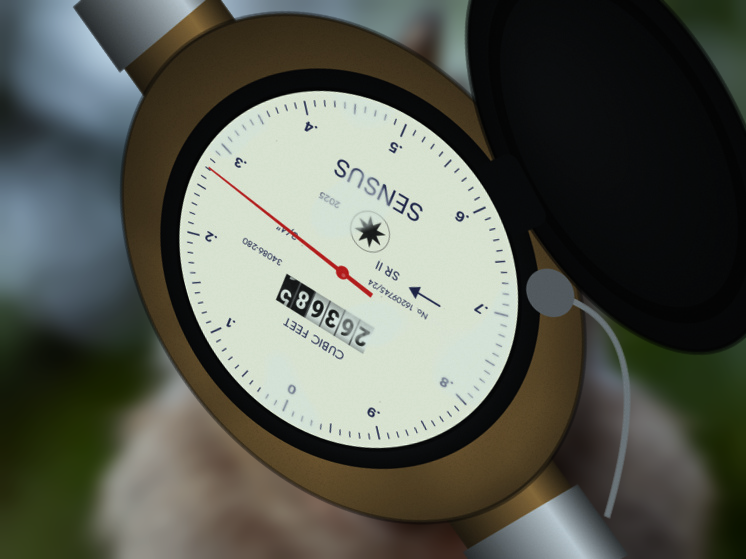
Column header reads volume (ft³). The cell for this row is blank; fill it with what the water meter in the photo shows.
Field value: 263685.27 ft³
